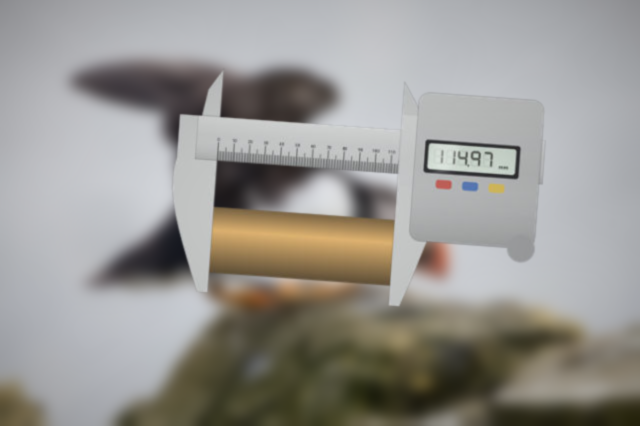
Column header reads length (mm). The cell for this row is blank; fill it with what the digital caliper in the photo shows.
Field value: 114.97 mm
